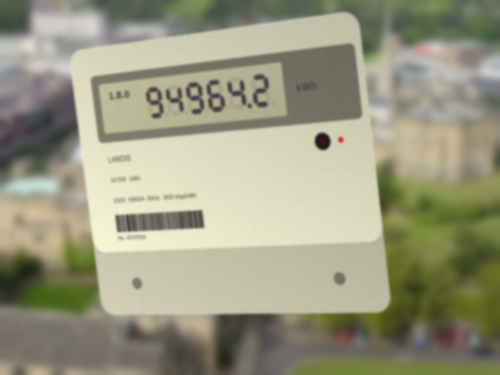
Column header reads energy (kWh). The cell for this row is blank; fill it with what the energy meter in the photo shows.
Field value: 94964.2 kWh
